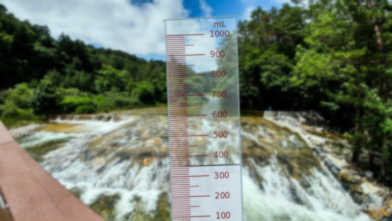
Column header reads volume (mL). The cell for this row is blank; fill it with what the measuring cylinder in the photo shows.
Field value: 350 mL
